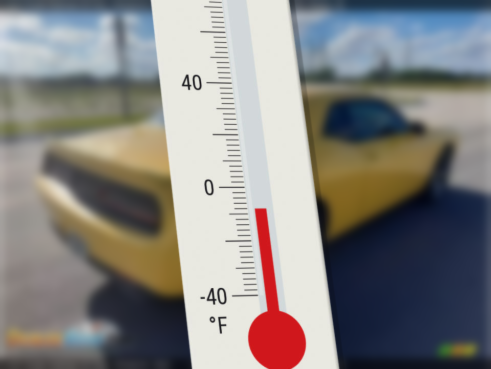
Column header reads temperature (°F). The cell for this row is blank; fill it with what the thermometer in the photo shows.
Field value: -8 °F
